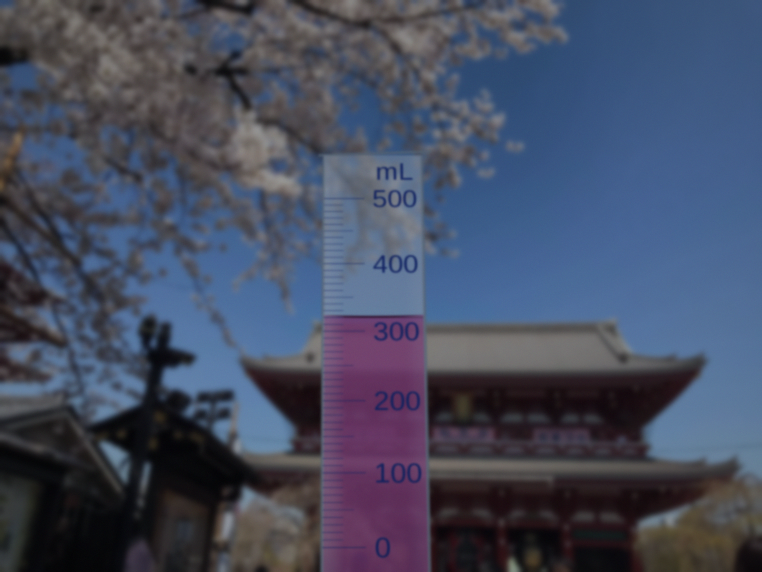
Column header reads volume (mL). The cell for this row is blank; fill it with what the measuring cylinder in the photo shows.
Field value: 320 mL
